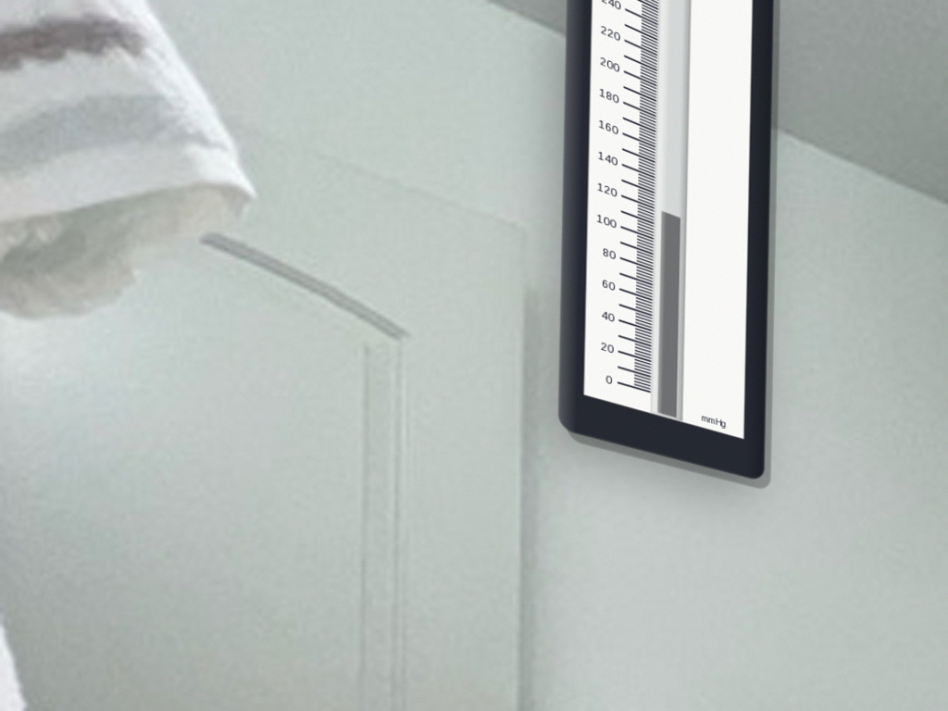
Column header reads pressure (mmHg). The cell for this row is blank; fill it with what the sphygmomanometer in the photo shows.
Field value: 120 mmHg
